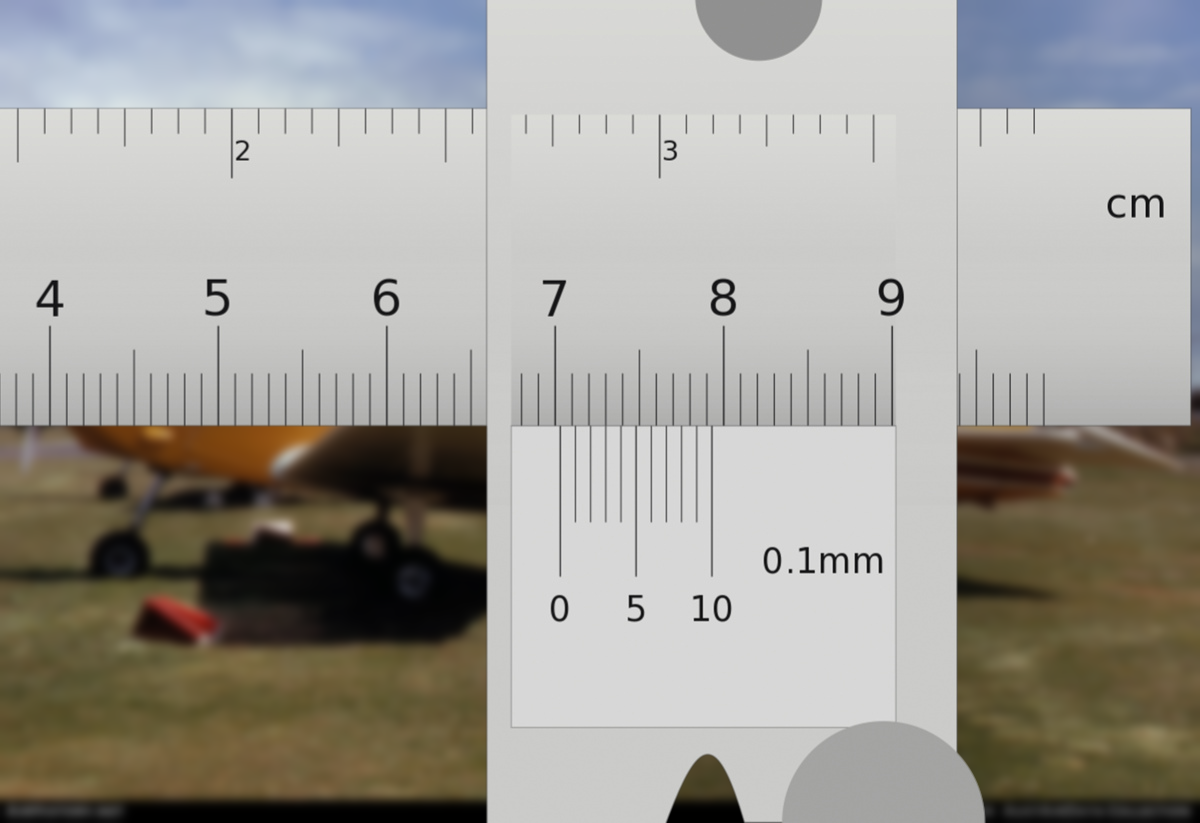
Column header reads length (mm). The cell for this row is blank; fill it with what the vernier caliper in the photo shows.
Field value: 70.3 mm
